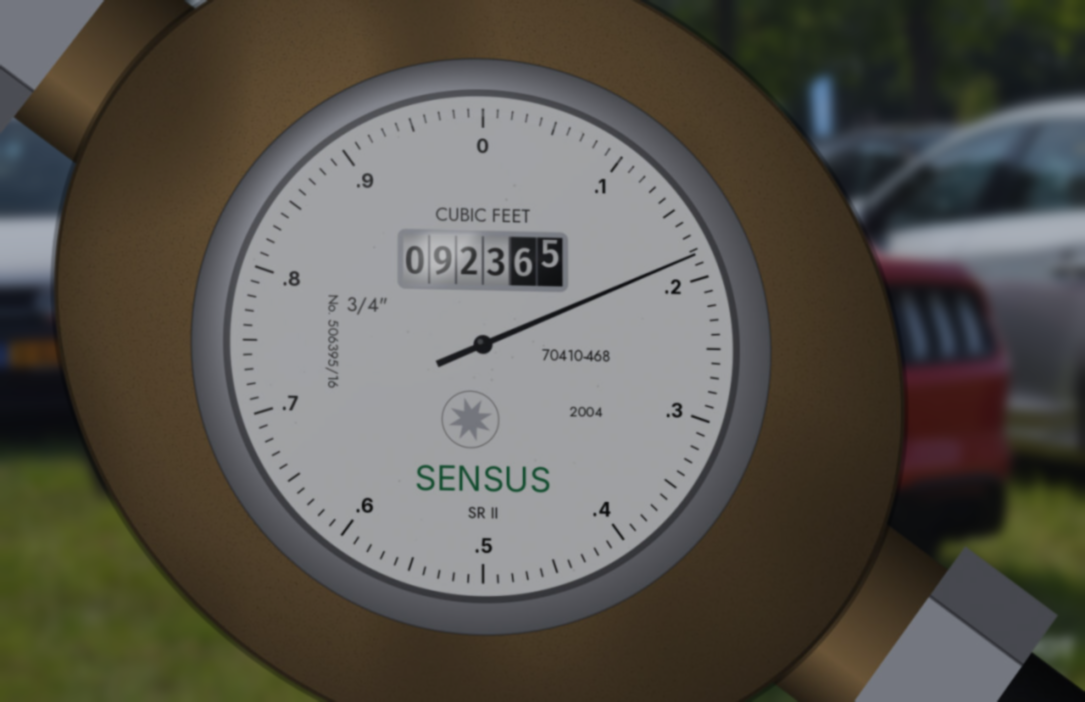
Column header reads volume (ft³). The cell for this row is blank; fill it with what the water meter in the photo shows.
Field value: 92365.18 ft³
